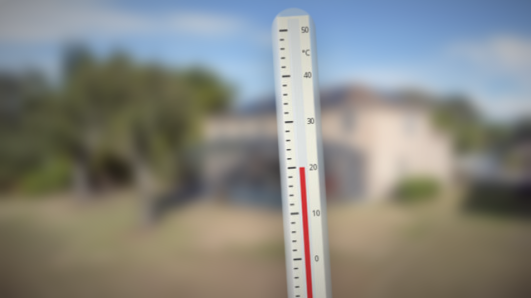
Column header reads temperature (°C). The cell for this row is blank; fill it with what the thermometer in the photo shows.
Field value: 20 °C
